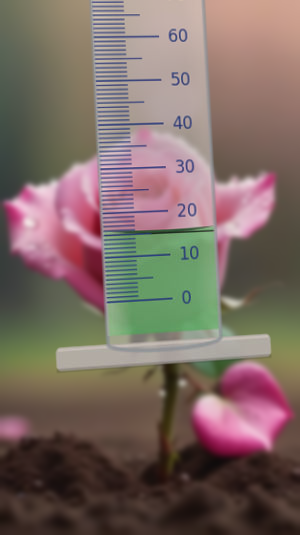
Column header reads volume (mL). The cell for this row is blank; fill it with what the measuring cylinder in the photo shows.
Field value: 15 mL
